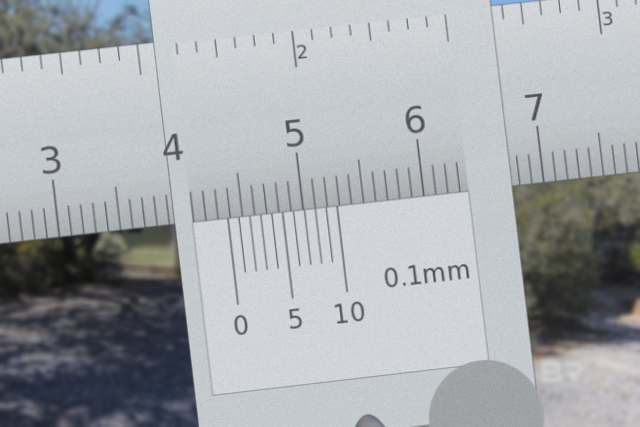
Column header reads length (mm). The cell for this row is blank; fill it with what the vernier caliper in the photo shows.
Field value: 43.8 mm
